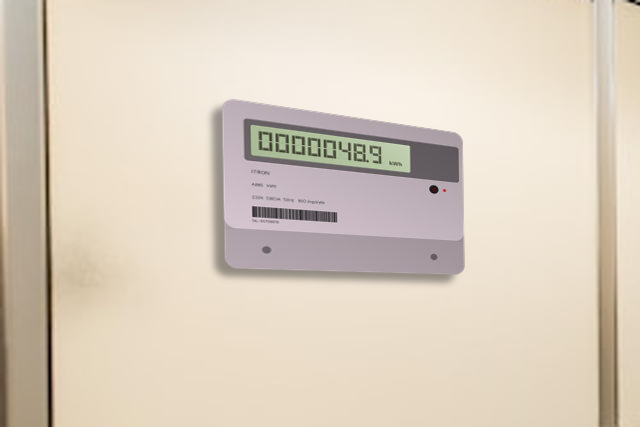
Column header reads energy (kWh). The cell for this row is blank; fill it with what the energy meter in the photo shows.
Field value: 48.9 kWh
